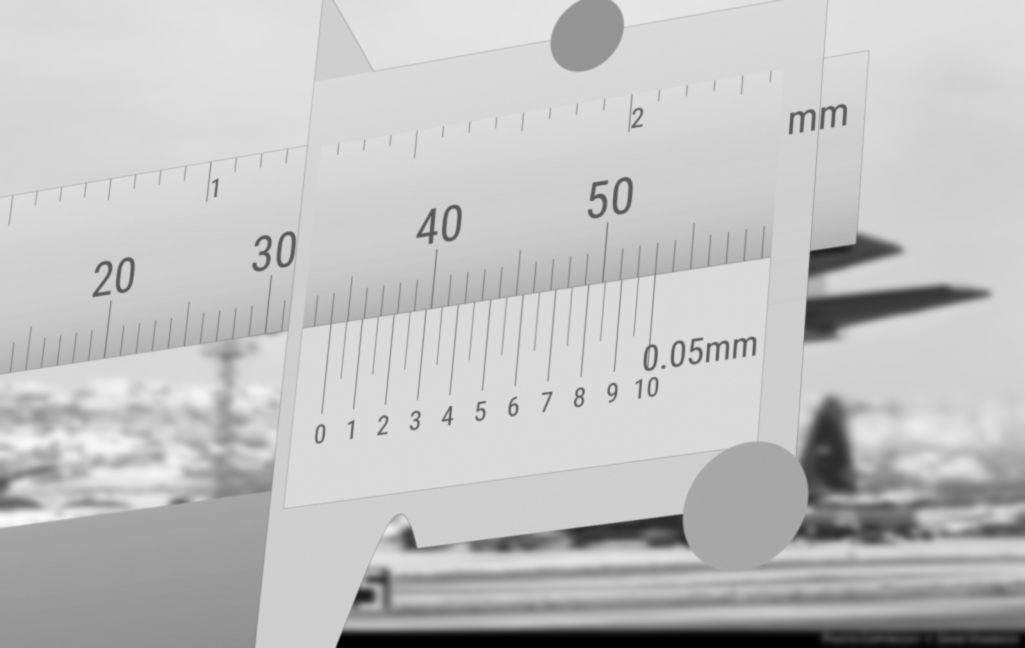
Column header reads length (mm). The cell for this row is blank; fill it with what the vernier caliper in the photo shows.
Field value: 34.0 mm
